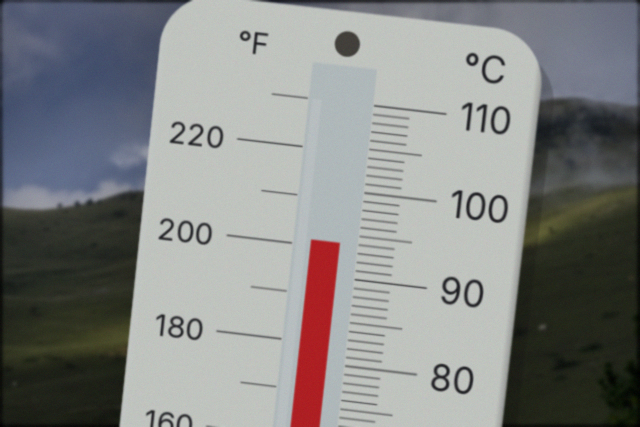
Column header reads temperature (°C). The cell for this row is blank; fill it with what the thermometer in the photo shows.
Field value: 94 °C
